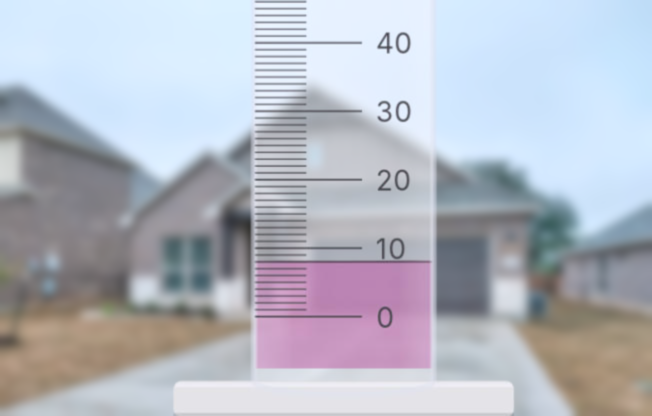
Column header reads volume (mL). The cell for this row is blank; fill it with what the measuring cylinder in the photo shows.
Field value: 8 mL
